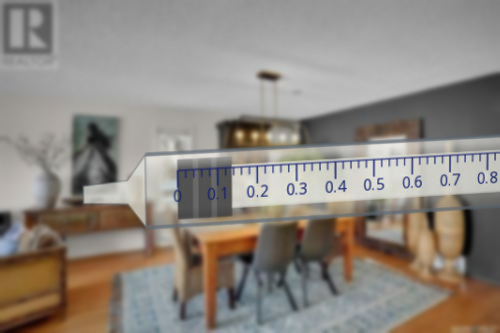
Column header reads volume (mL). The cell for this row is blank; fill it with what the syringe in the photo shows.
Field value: 0 mL
